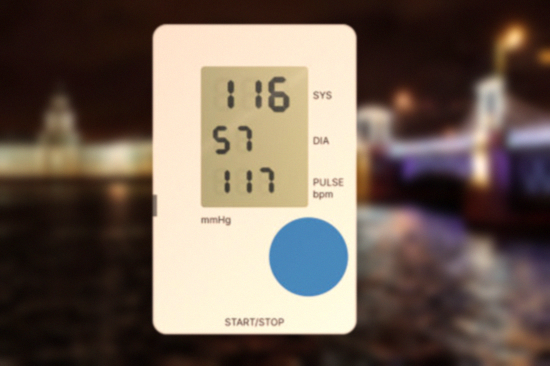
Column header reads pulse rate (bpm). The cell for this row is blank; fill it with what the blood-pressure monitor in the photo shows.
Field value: 117 bpm
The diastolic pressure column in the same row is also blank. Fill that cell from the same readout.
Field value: 57 mmHg
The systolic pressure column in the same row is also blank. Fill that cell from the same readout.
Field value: 116 mmHg
